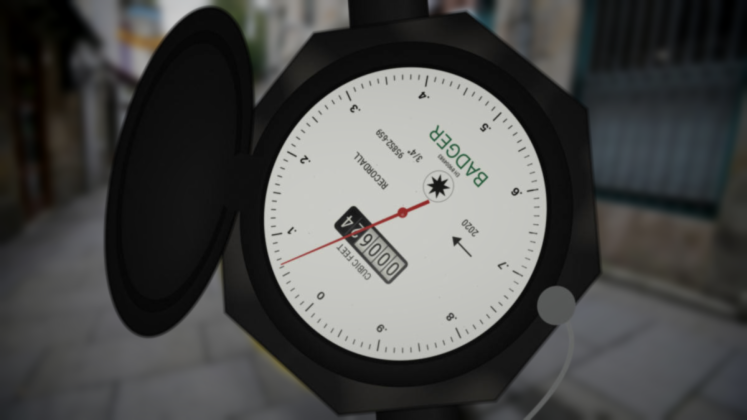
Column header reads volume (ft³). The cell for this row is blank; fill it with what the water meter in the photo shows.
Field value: 624.06 ft³
